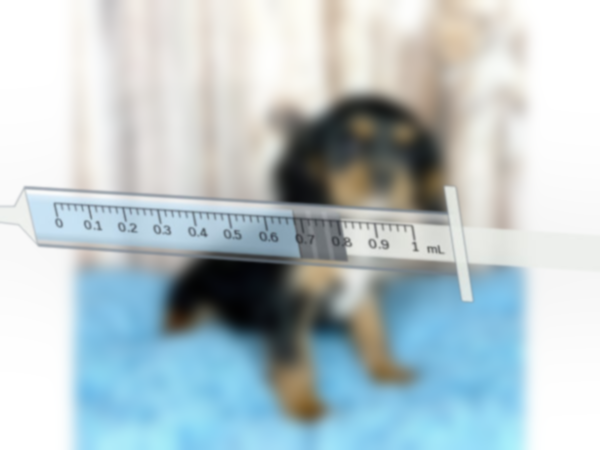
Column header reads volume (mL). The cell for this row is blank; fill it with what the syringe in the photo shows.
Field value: 0.68 mL
